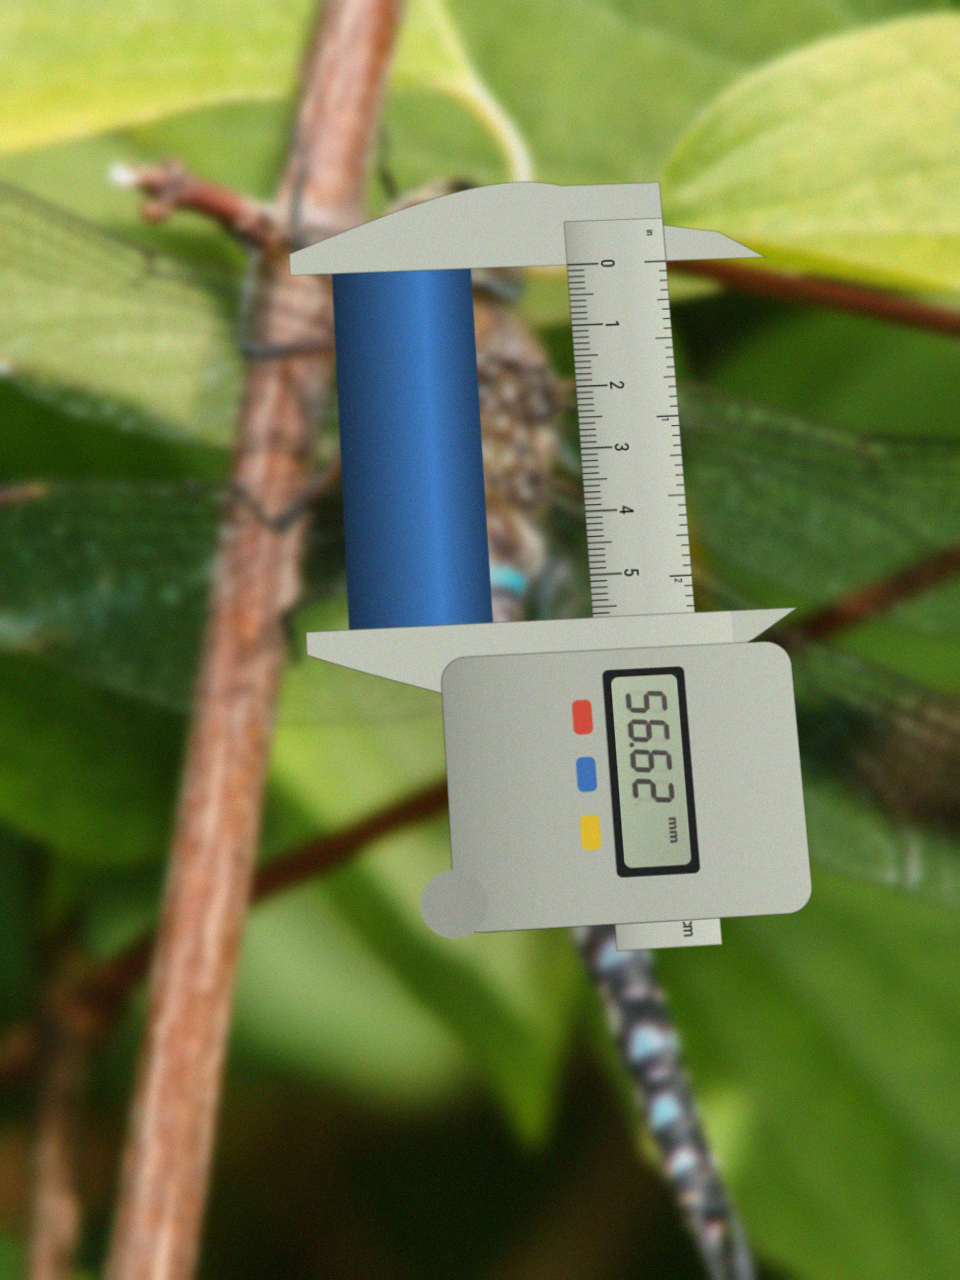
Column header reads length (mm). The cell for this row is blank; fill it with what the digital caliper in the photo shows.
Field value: 56.62 mm
